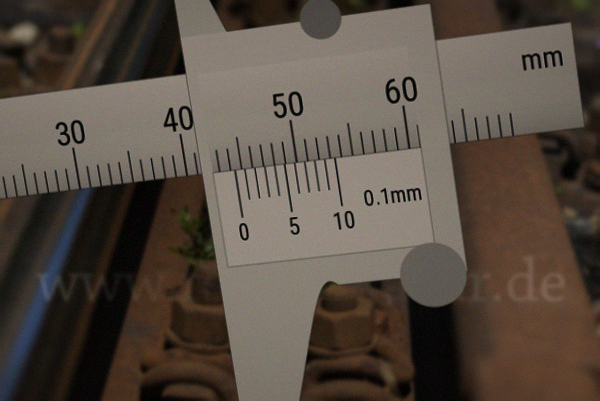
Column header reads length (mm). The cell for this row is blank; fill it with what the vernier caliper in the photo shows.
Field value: 44.4 mm
